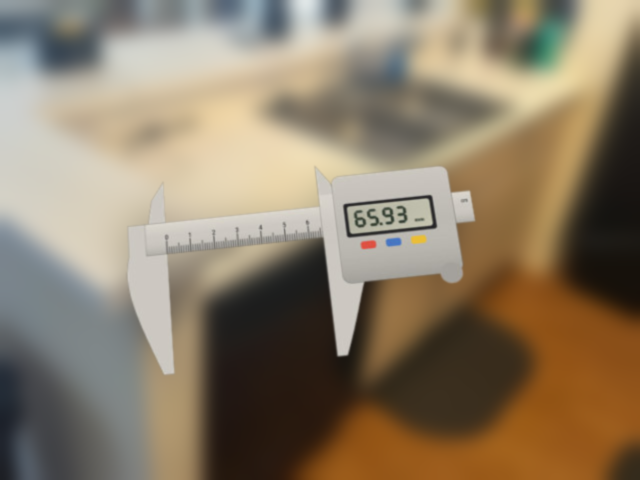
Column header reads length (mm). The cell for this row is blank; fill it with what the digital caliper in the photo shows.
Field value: 65.93 mm
